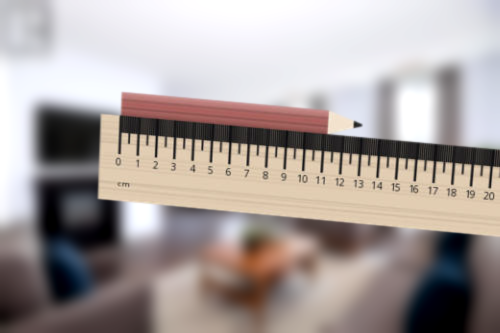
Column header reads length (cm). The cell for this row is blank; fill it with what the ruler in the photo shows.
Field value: 13 cm
